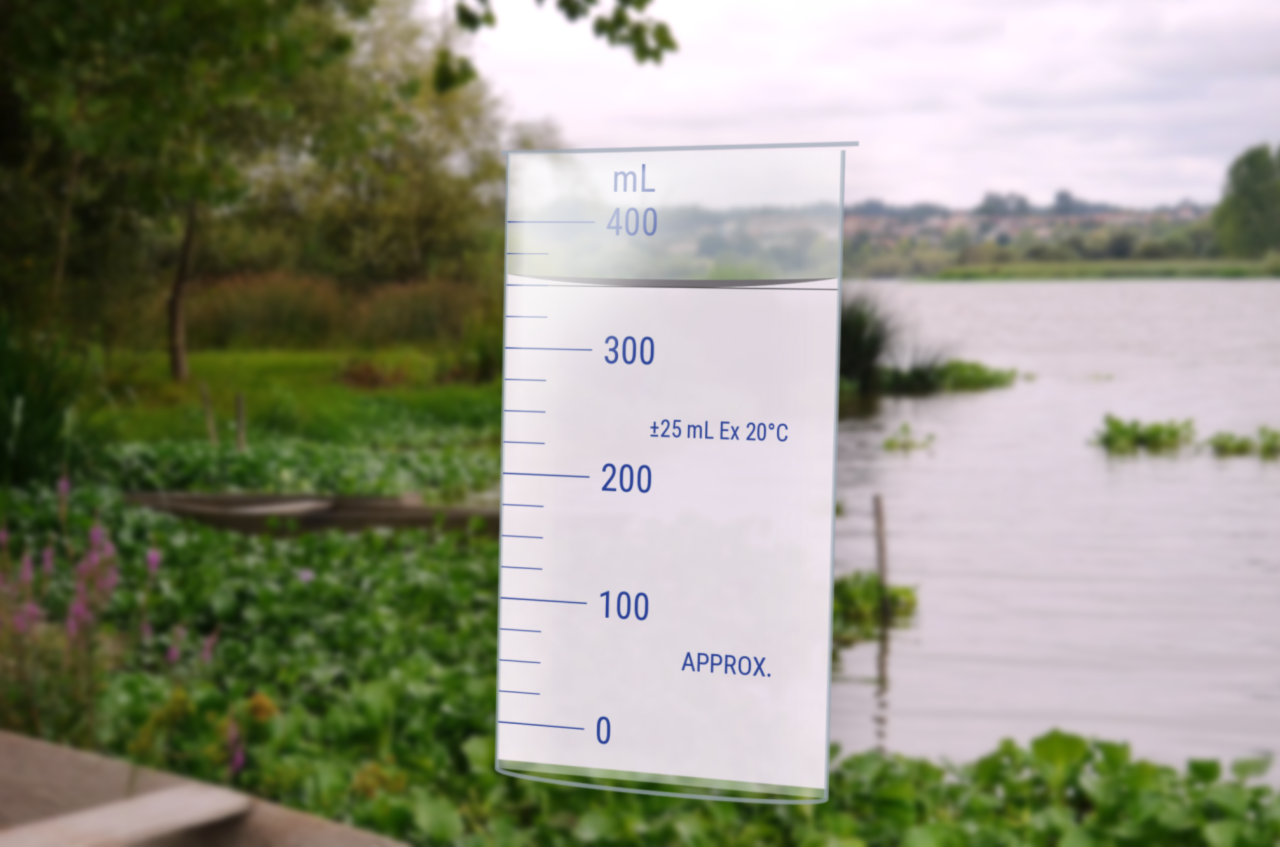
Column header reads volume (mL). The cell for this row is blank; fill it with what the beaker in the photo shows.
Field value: 350 mL
